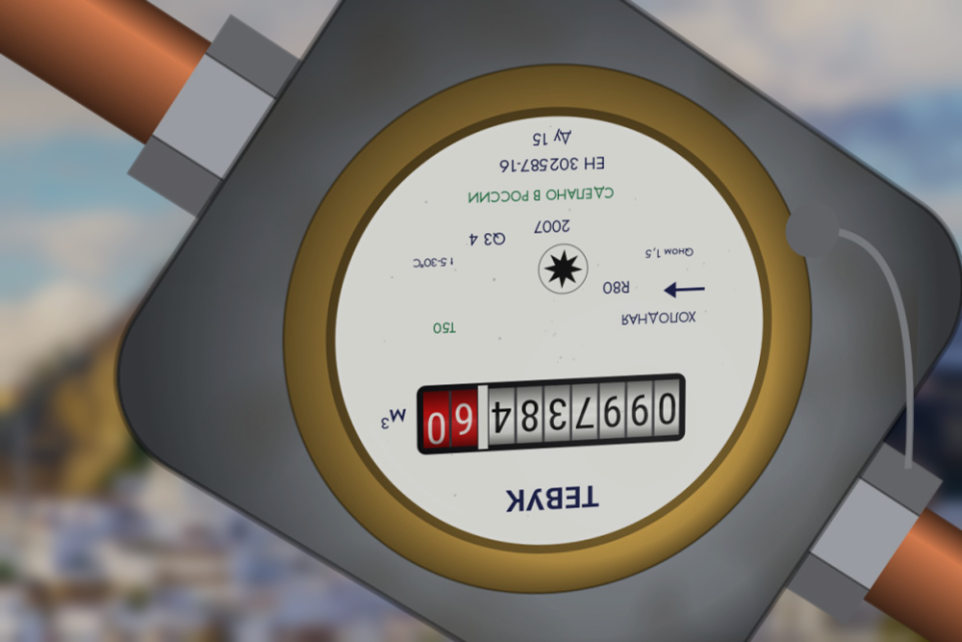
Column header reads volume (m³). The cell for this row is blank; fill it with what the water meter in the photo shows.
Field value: 997384.60 m³
